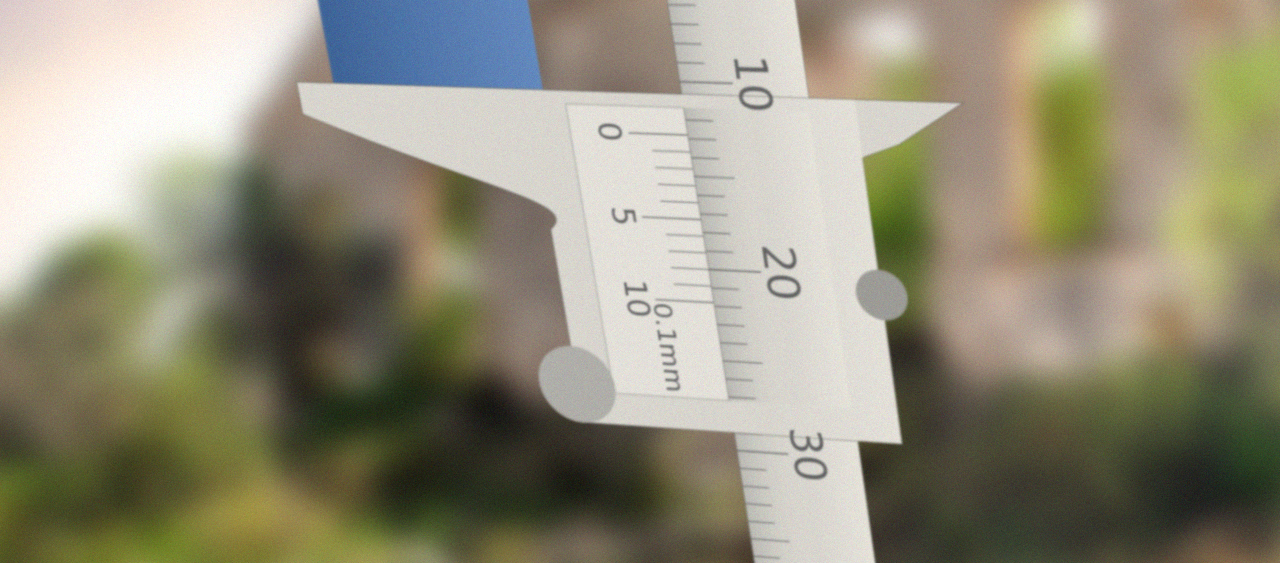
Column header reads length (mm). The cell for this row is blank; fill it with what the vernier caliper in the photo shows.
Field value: 12.8 mm
